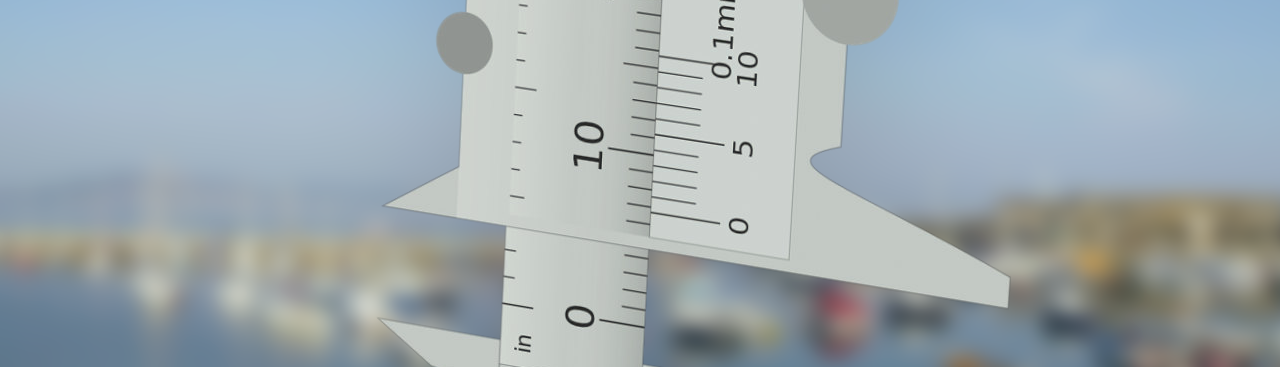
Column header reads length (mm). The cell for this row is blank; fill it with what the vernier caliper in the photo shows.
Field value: 6.7 mm
